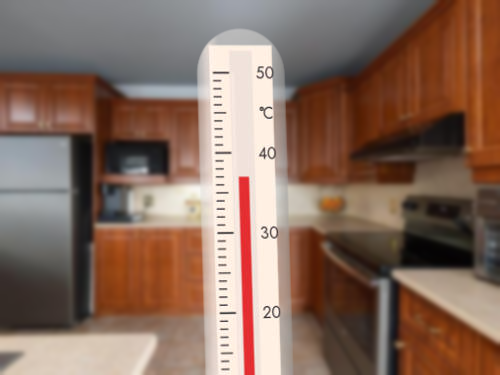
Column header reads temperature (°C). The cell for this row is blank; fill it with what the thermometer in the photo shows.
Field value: 37 °C
